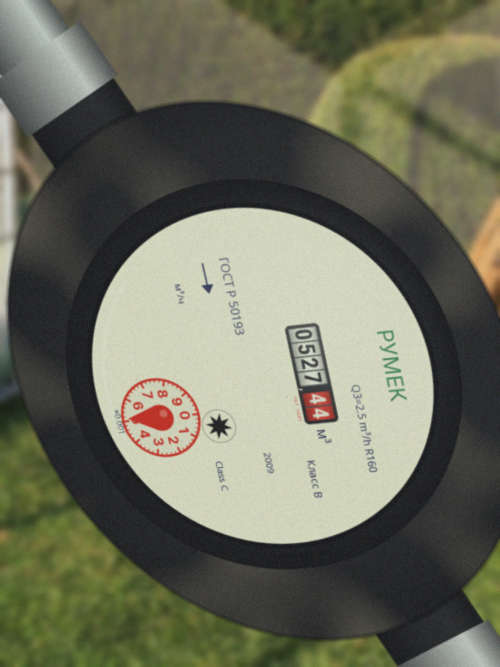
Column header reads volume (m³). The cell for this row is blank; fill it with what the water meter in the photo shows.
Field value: 527.445 m³
